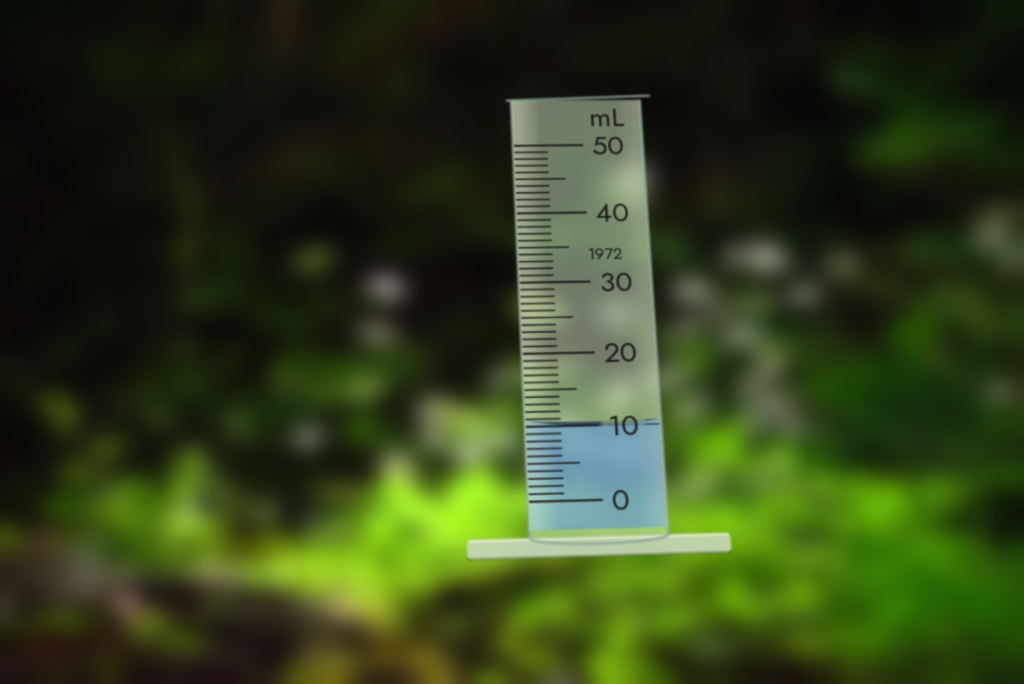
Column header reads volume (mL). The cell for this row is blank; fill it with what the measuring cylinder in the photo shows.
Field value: 10 mL
